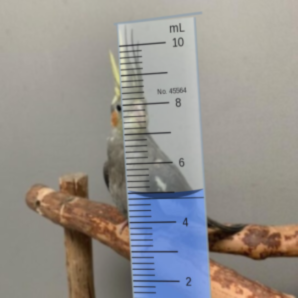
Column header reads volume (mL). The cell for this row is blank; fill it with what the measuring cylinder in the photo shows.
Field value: 4.8 mL
